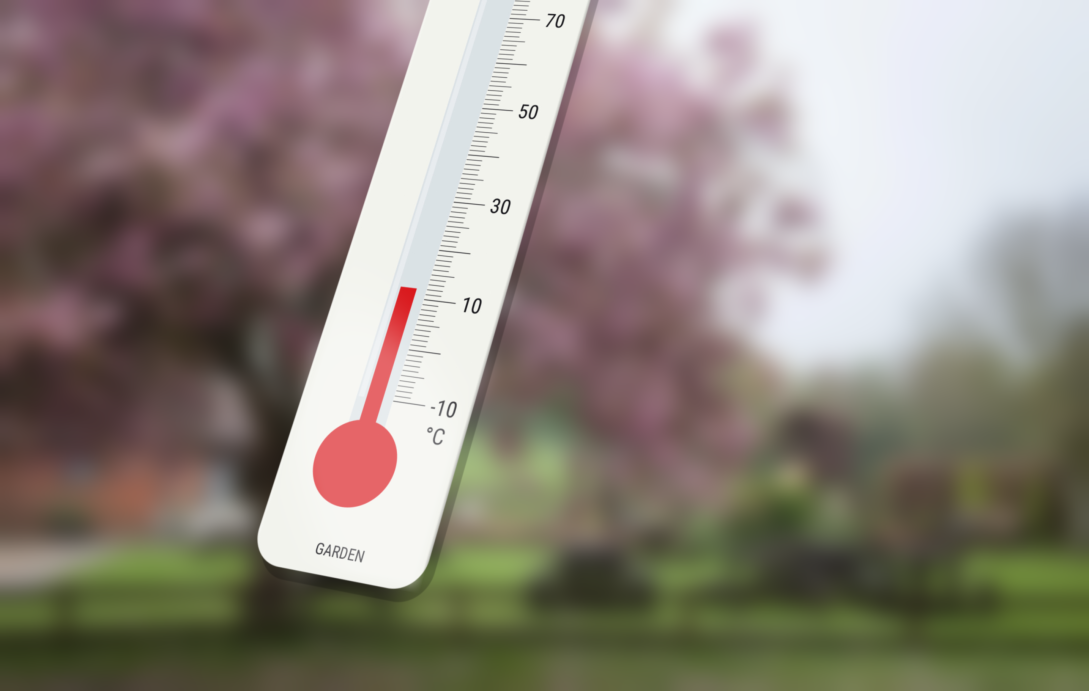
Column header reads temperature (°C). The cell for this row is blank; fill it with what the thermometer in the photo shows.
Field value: 12 °C
